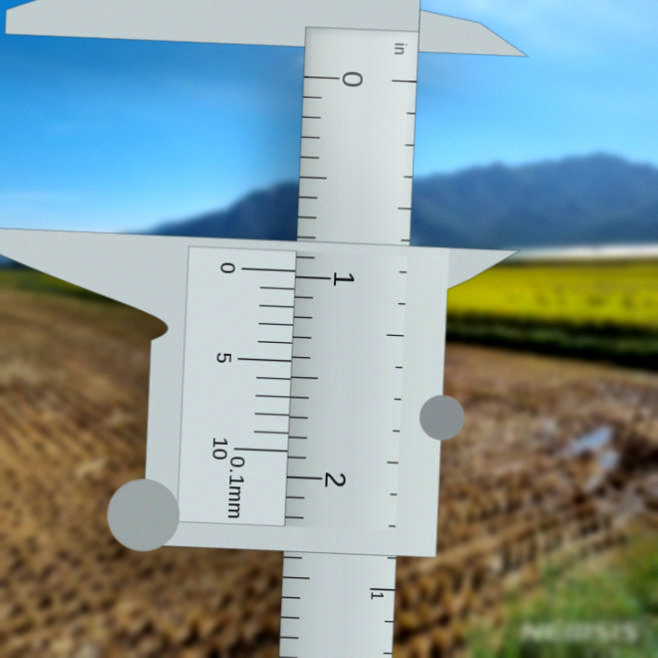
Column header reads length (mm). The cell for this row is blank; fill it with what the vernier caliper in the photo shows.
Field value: 9.7 mm
